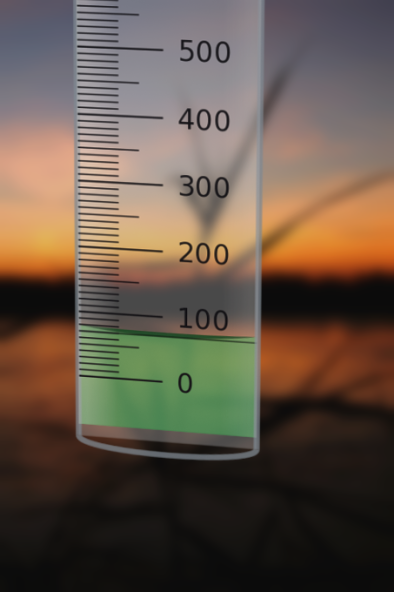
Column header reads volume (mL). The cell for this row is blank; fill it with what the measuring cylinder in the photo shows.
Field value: 70 mL
